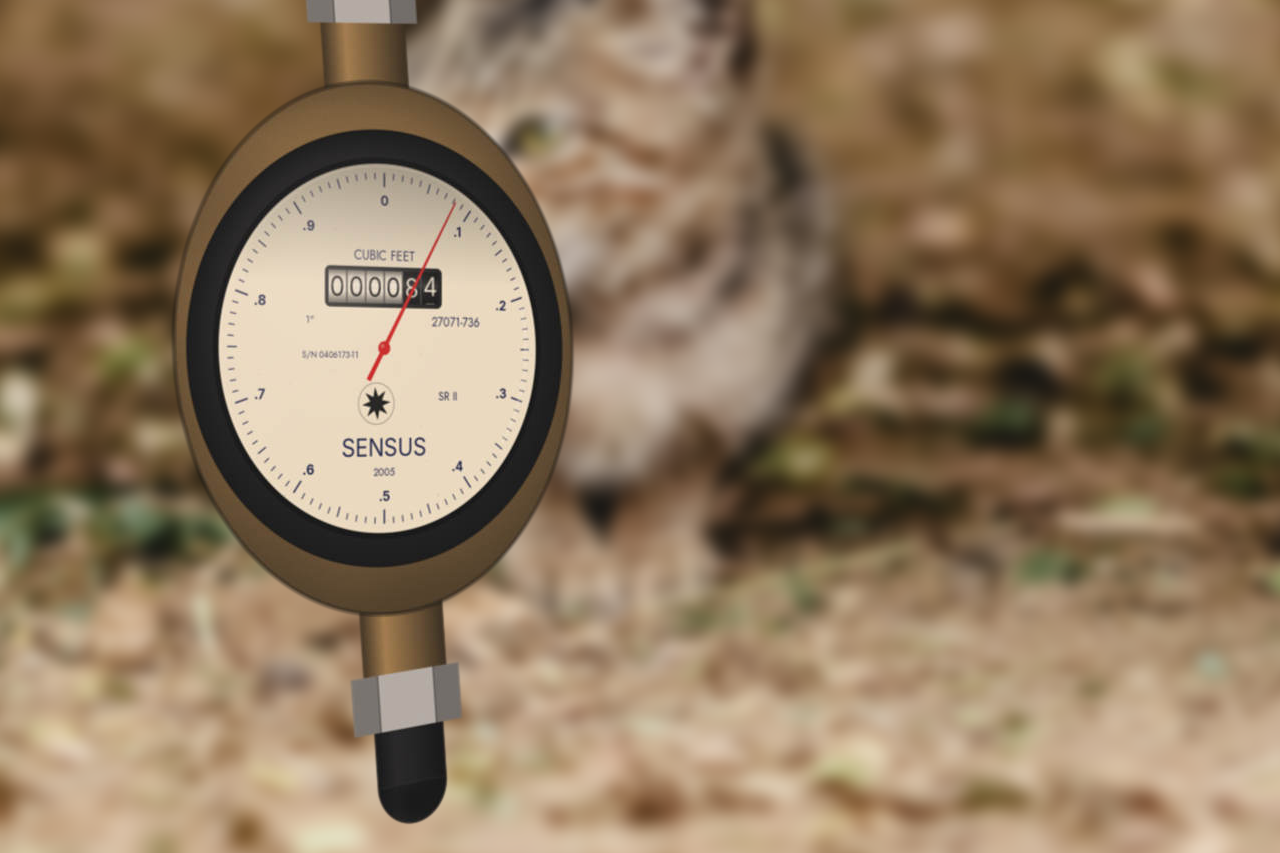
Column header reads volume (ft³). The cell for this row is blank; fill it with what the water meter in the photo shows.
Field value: 84.08 ft³
